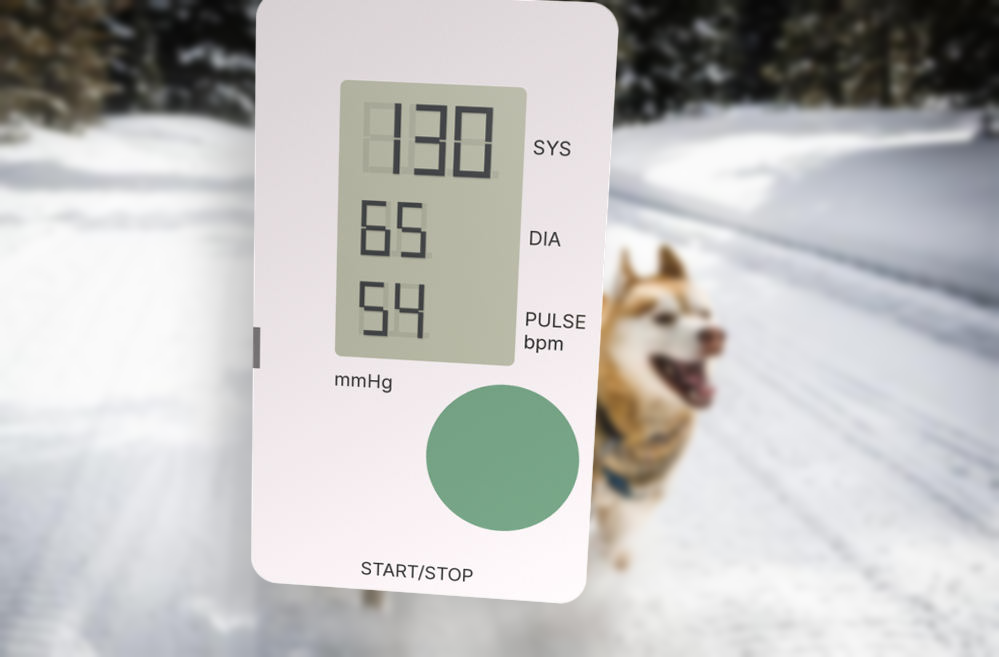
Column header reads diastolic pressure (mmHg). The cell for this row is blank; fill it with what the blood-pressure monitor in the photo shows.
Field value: 65 mmHg
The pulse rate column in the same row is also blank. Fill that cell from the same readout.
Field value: 54 bpm
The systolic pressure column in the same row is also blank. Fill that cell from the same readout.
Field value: 130 mmHg
